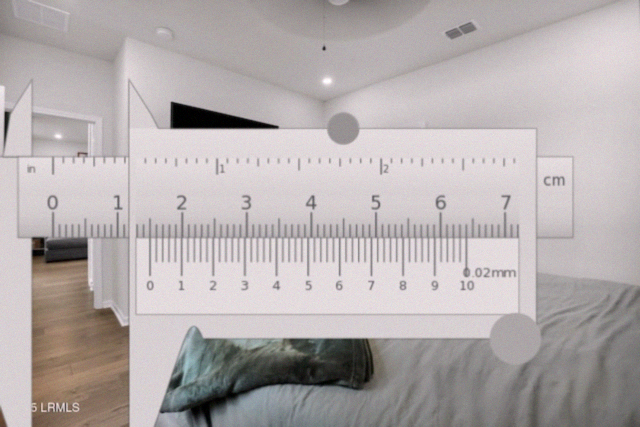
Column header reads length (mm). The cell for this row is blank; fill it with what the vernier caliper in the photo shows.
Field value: 15.0 mm
